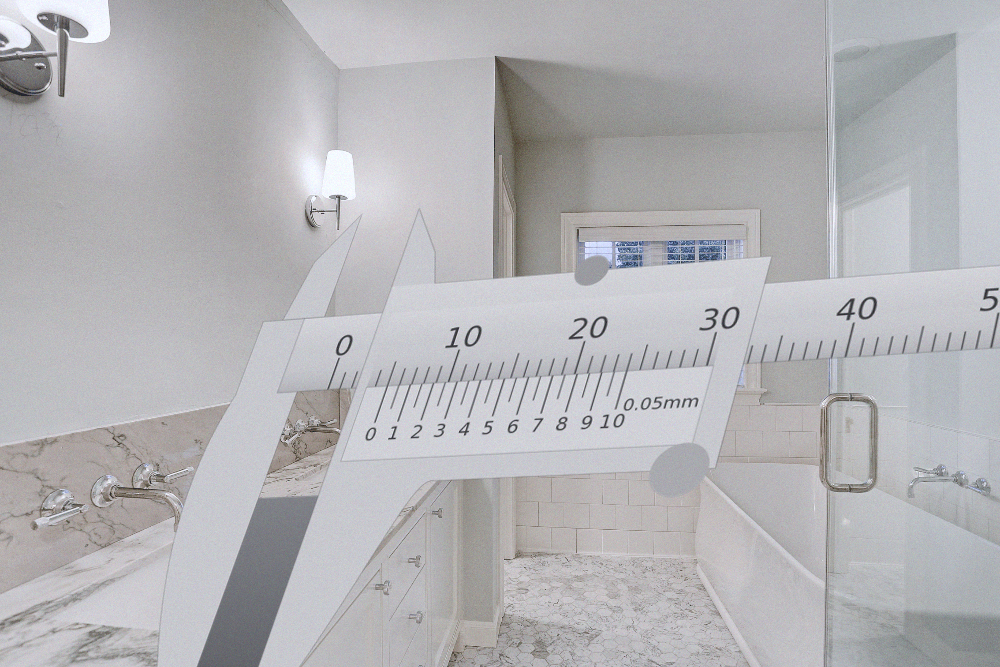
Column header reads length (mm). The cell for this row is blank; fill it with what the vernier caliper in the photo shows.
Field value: 5.0 mm
